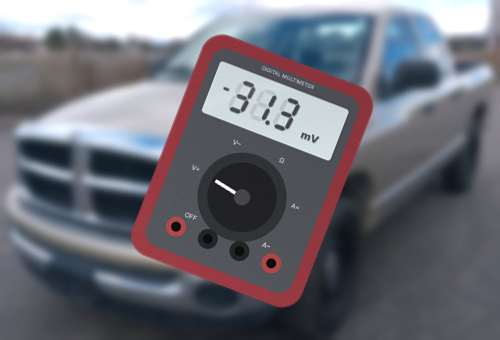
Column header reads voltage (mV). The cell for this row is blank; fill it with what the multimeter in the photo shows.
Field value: -31.3 mV
